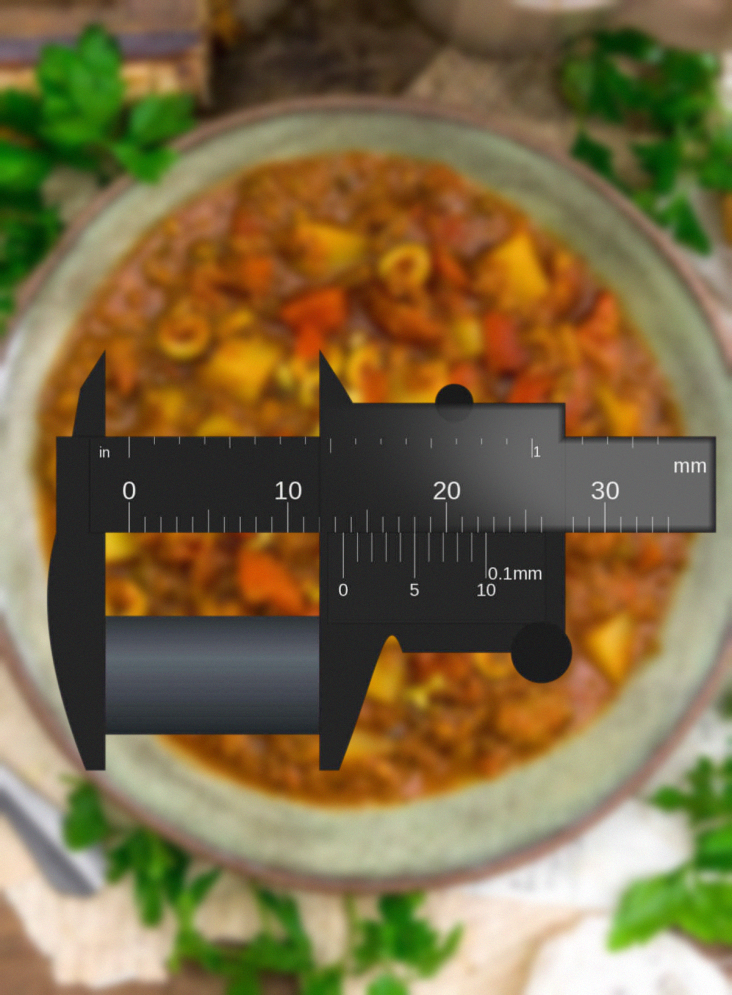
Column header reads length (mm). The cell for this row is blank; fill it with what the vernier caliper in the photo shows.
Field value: 13.5 mm
